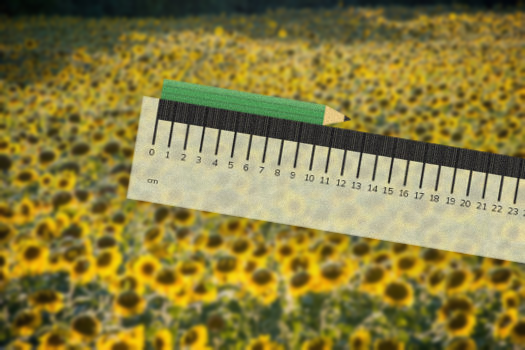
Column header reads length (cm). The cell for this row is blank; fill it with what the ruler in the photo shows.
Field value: 12 cm
